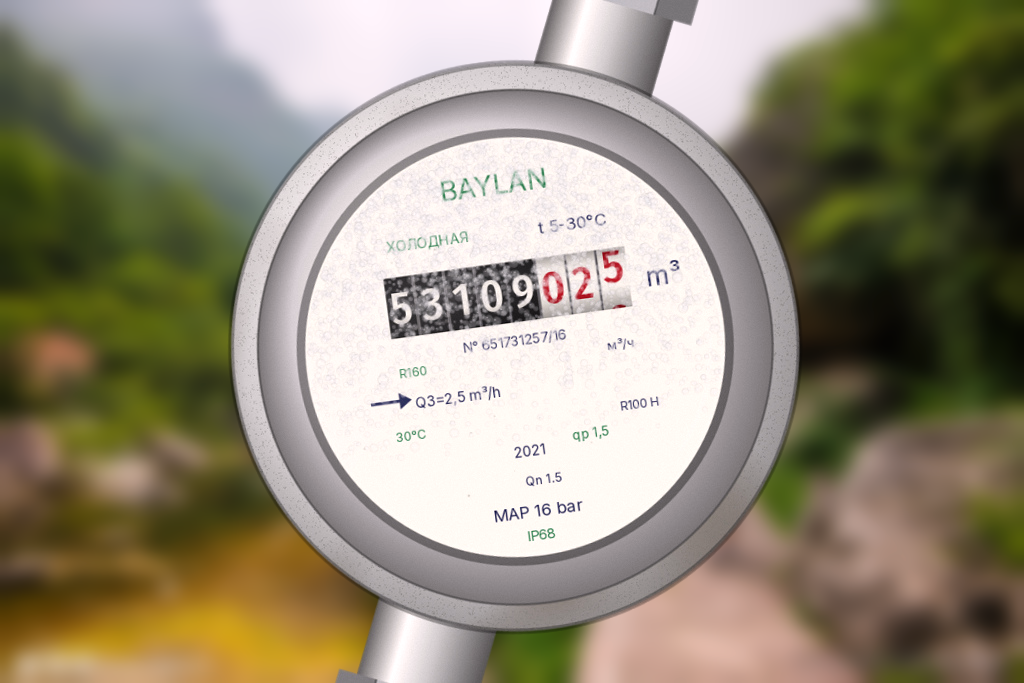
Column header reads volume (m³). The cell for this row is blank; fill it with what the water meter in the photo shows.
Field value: 53109.025 m³
